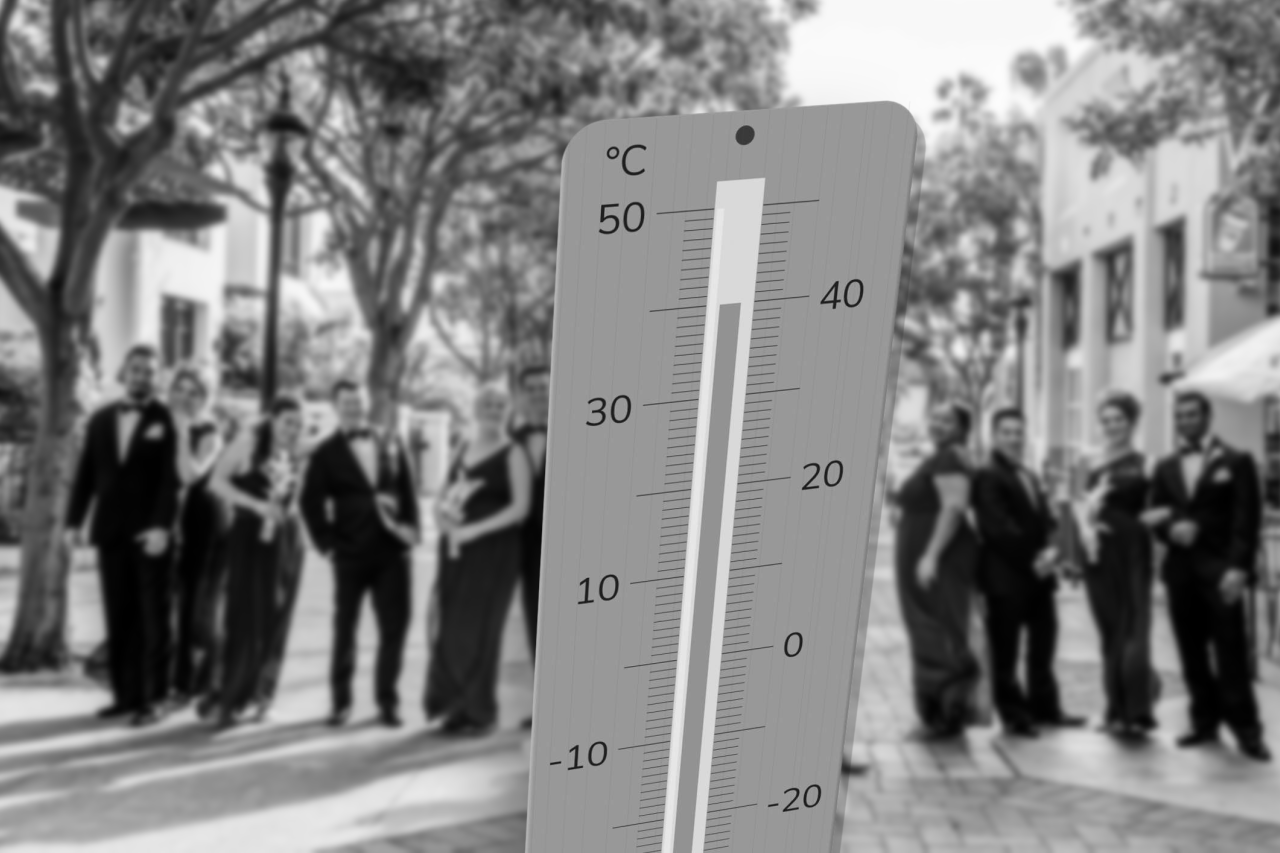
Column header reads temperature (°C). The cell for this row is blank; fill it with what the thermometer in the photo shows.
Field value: 40 °C
